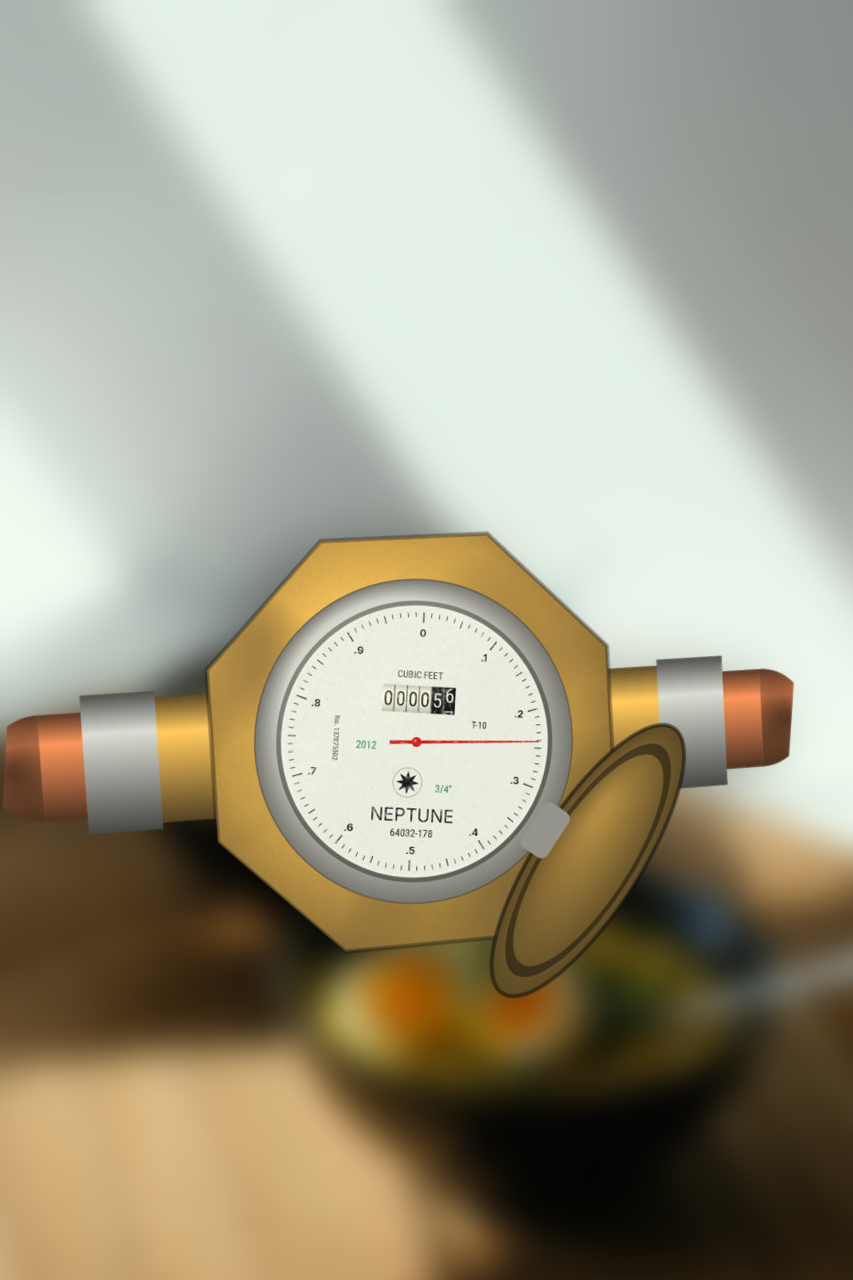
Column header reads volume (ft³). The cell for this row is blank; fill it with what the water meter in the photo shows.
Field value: 56.24 ft³
